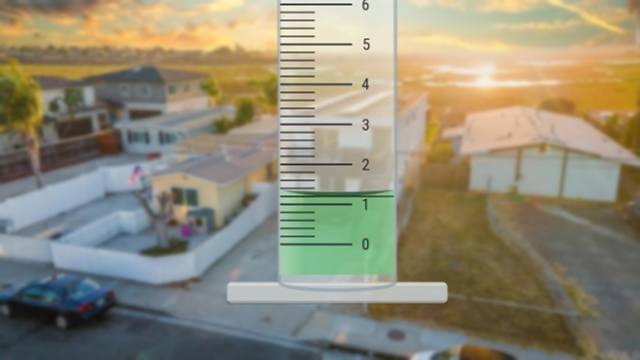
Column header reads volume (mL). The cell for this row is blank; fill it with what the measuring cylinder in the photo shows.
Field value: 1.2 mL
